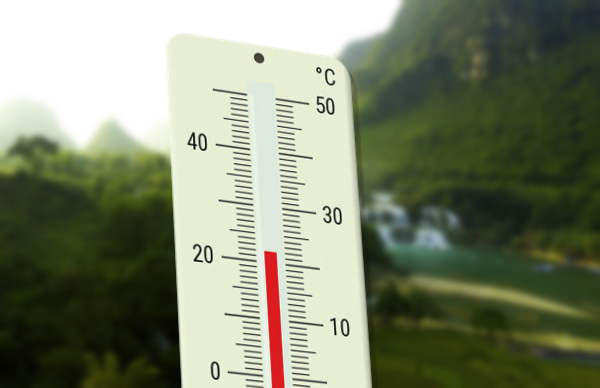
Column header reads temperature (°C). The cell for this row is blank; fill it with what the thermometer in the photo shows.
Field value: 22 °C
